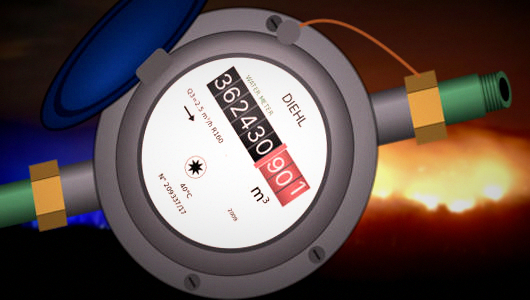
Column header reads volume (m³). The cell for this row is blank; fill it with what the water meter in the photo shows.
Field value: 362430.901 m³
